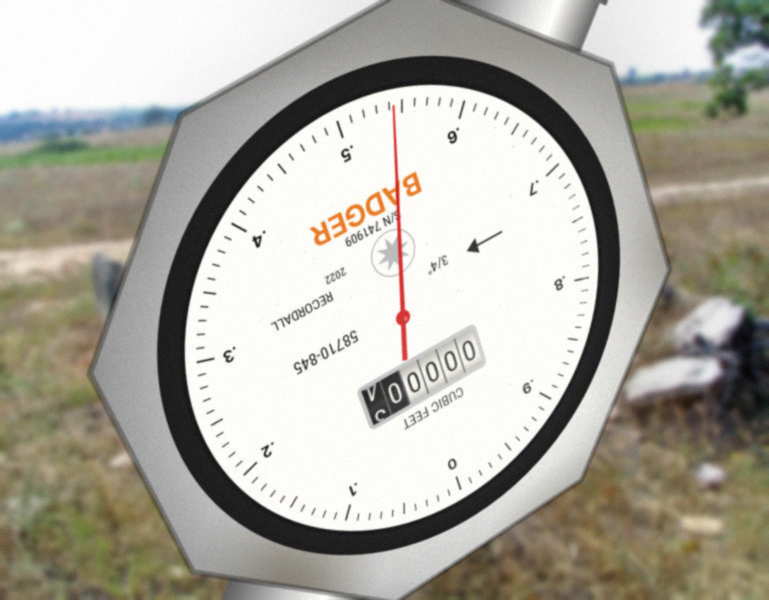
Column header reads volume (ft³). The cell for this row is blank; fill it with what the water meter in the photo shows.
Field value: 3.54 ft³
